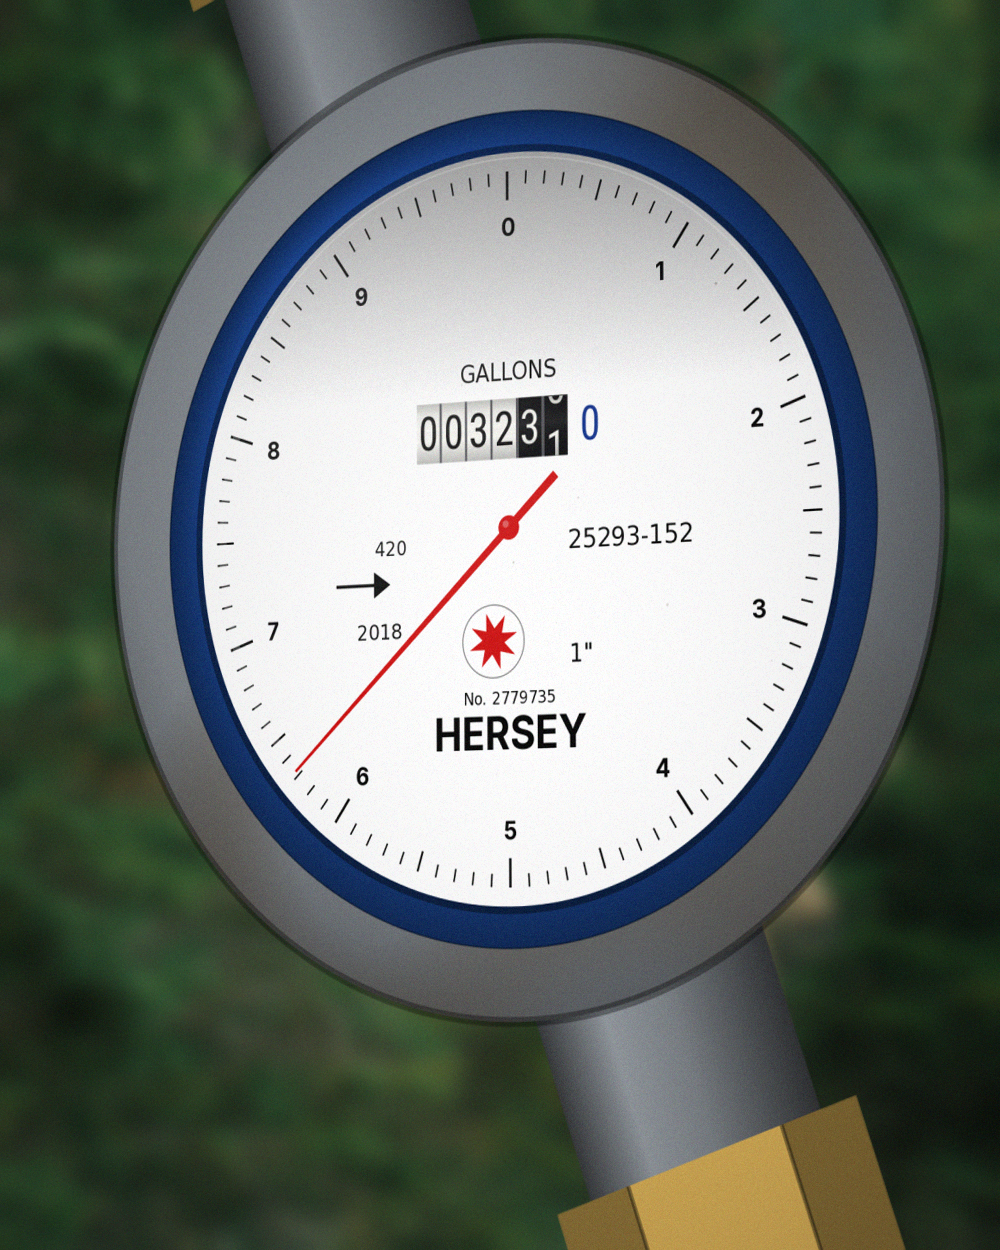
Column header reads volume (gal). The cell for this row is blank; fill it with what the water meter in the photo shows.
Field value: 32306.3 gal
